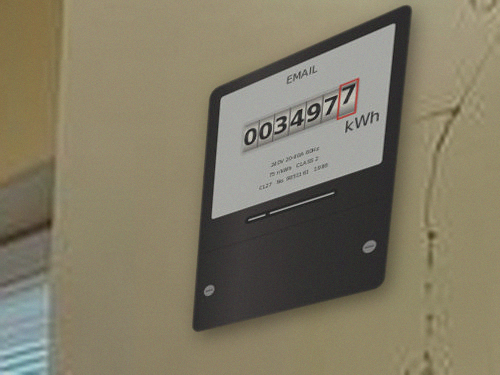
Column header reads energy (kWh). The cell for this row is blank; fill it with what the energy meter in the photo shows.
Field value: 3497.7 kWh
